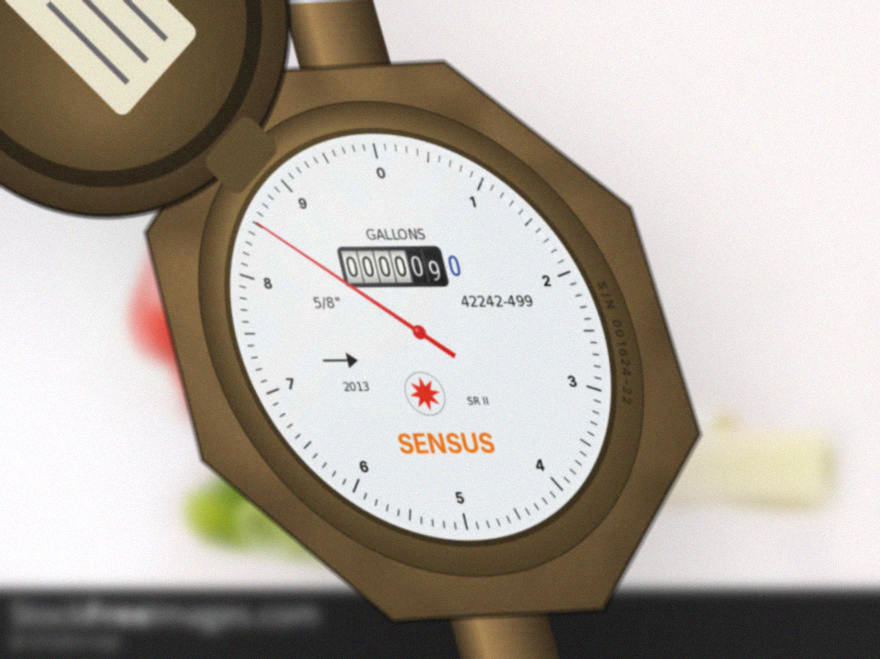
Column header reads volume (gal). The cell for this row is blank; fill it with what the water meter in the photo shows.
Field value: 88.5 gal
